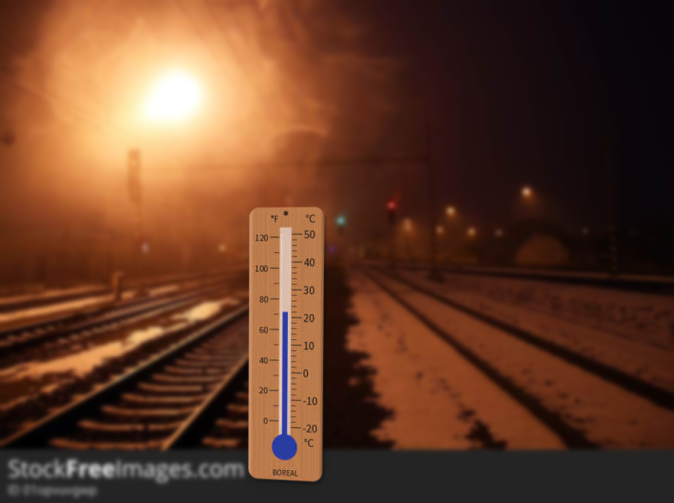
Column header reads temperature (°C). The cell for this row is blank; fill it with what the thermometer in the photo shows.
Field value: 22 °C
